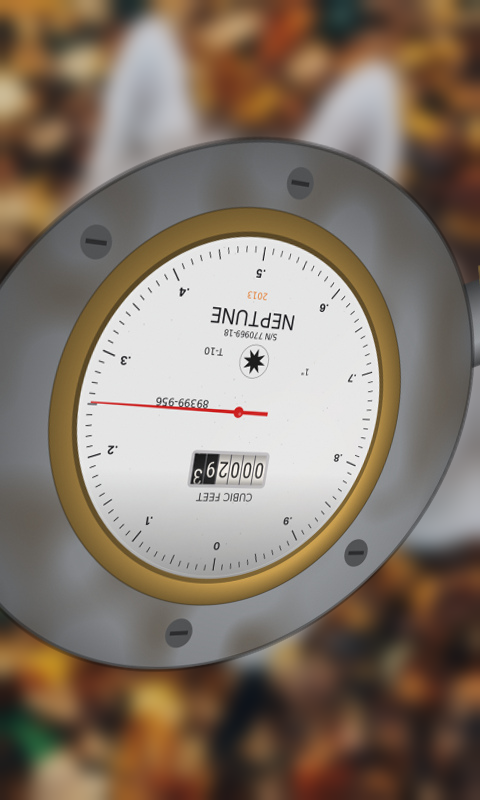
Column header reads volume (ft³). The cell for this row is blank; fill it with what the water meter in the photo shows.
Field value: 293.25 ft³
